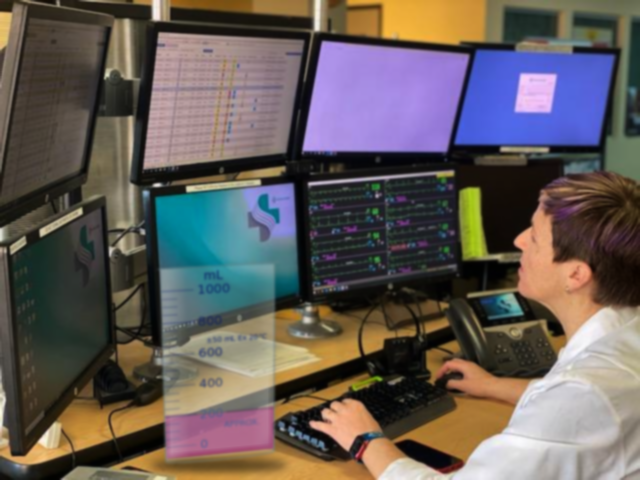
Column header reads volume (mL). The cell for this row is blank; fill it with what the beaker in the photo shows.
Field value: 200 mL
